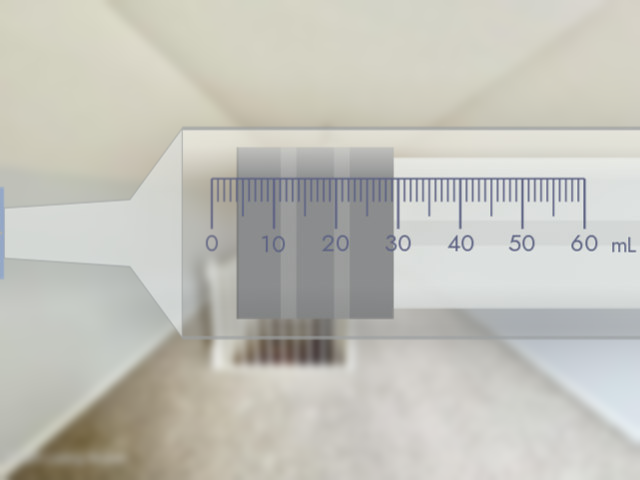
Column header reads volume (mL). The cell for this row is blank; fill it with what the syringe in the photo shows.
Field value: 4 mL
